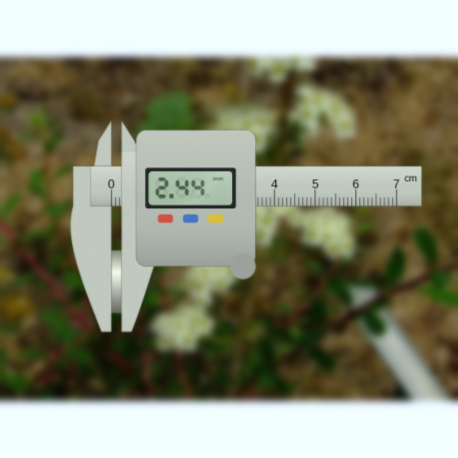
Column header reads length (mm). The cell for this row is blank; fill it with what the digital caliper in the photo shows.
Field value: 2.44 mm
